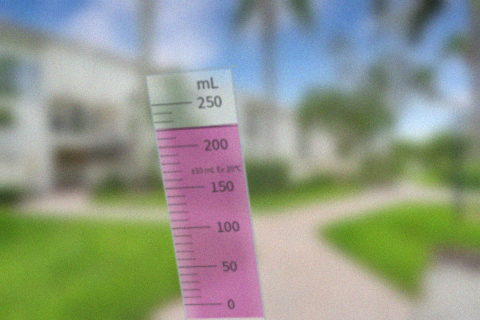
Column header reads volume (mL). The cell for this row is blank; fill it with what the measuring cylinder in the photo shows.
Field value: 220 mL
